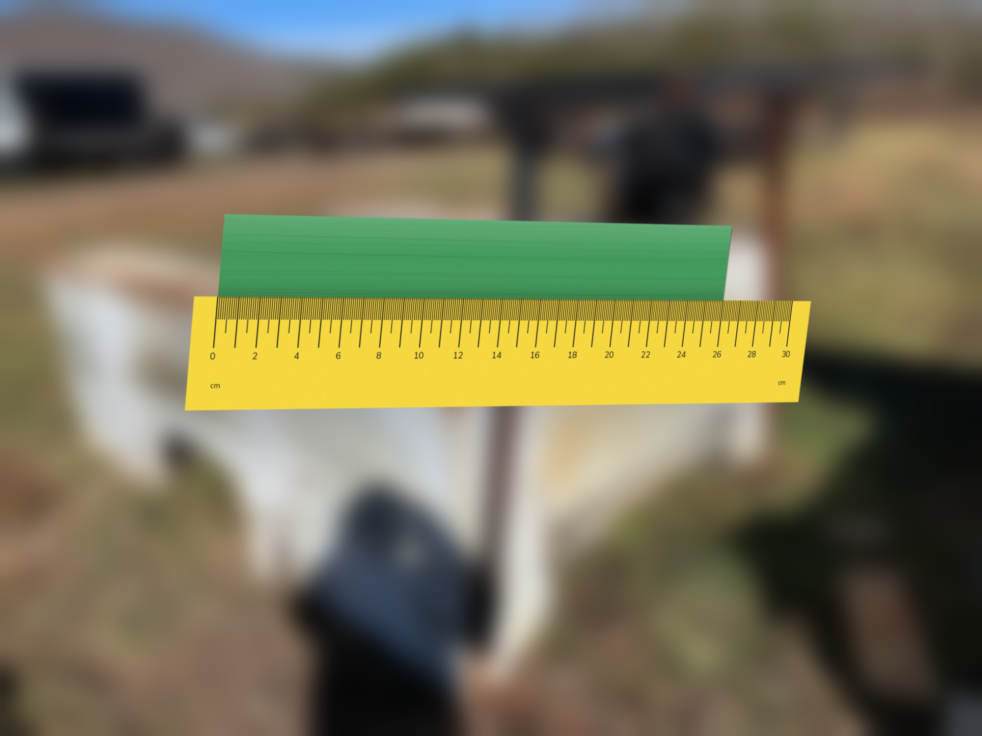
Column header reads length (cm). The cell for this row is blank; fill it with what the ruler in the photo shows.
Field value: 26 cm
